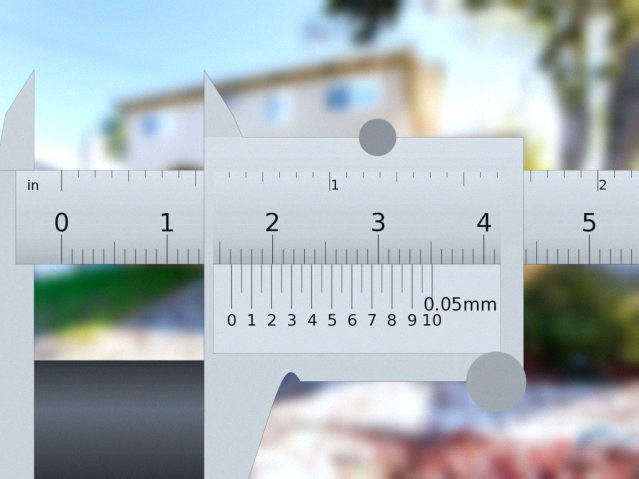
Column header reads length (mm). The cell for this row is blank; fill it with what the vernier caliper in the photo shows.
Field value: 16.1 mm
